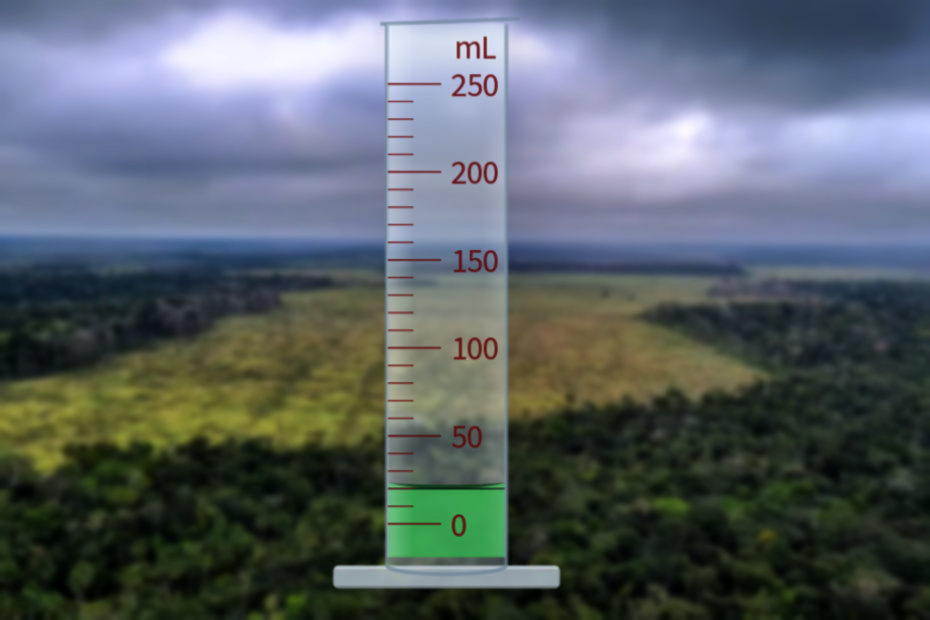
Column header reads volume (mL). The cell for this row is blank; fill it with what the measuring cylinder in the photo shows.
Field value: 20 mL
